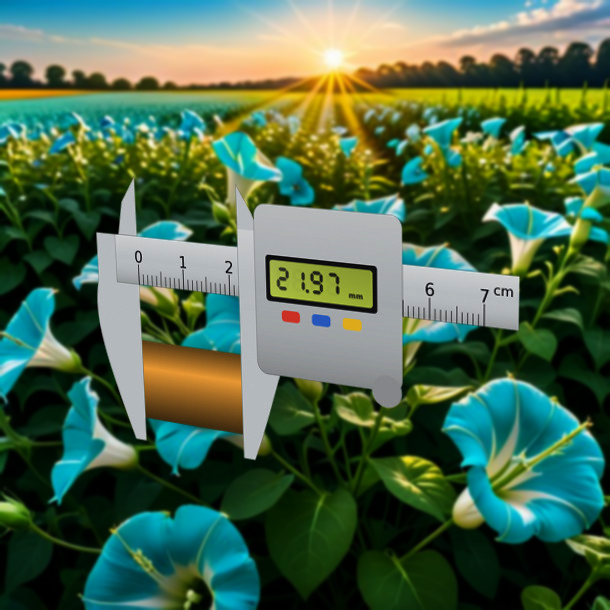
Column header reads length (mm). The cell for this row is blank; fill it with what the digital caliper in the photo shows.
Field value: 21.97 mm
